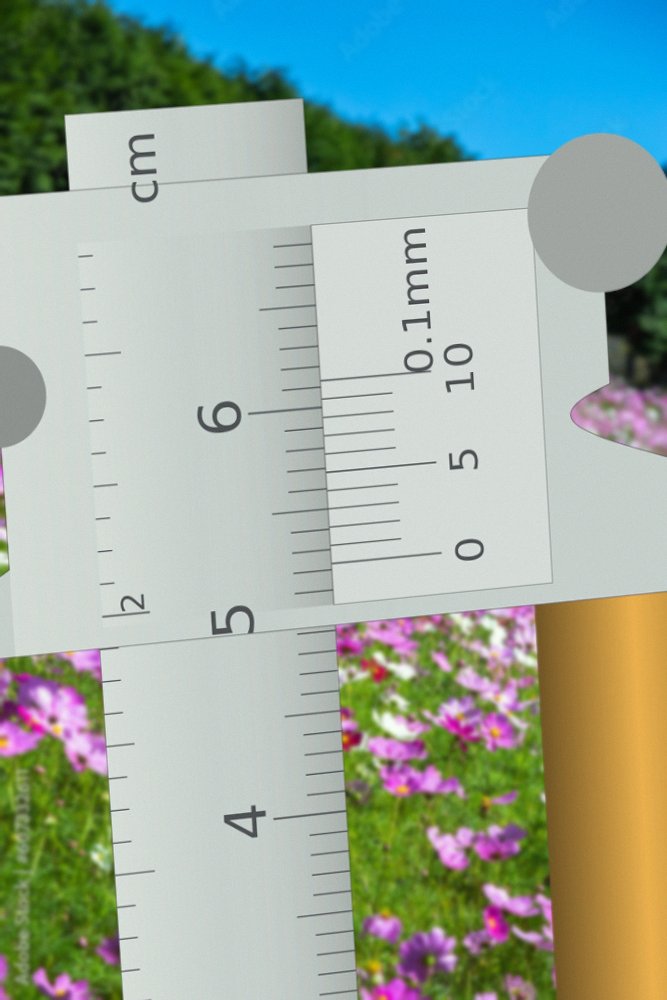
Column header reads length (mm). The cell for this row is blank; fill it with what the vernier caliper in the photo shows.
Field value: 52.3 mm
